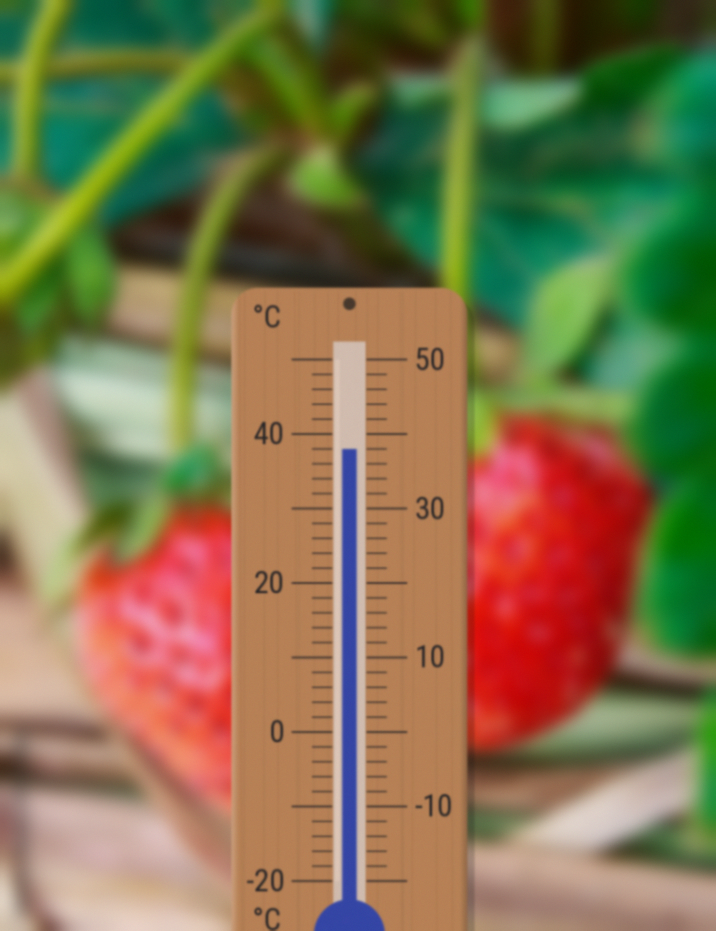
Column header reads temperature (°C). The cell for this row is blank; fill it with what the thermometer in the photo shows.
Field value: 38 °C
